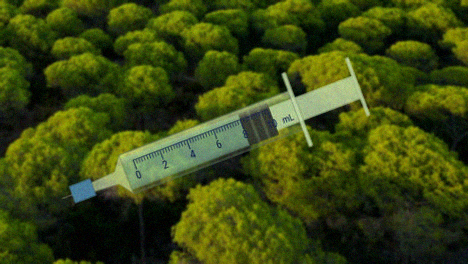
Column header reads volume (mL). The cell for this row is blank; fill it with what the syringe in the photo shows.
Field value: 8 mL
